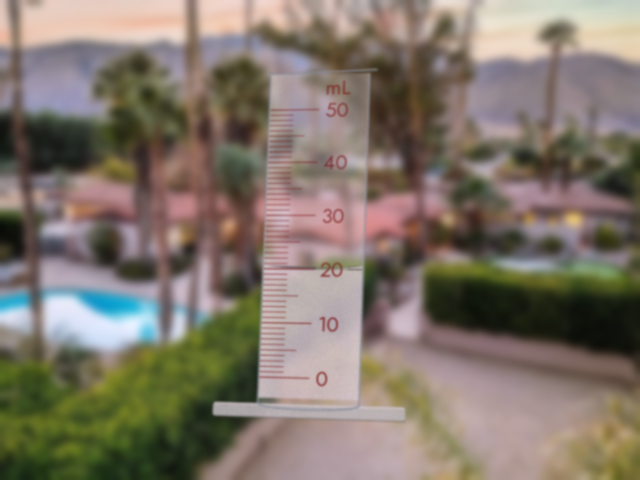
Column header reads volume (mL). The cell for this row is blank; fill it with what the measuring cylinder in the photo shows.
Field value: 20 mL
